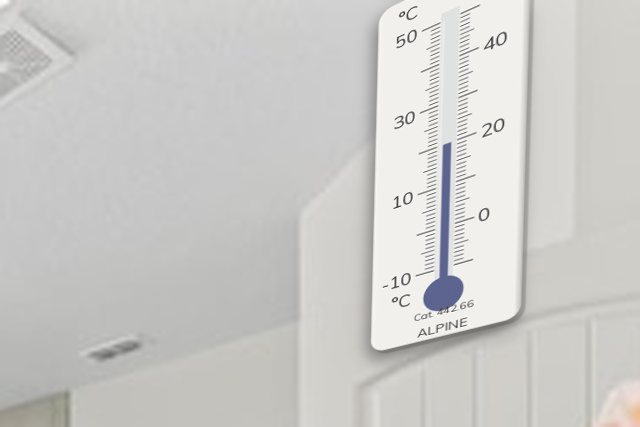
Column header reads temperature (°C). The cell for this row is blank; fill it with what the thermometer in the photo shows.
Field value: 20 °C
